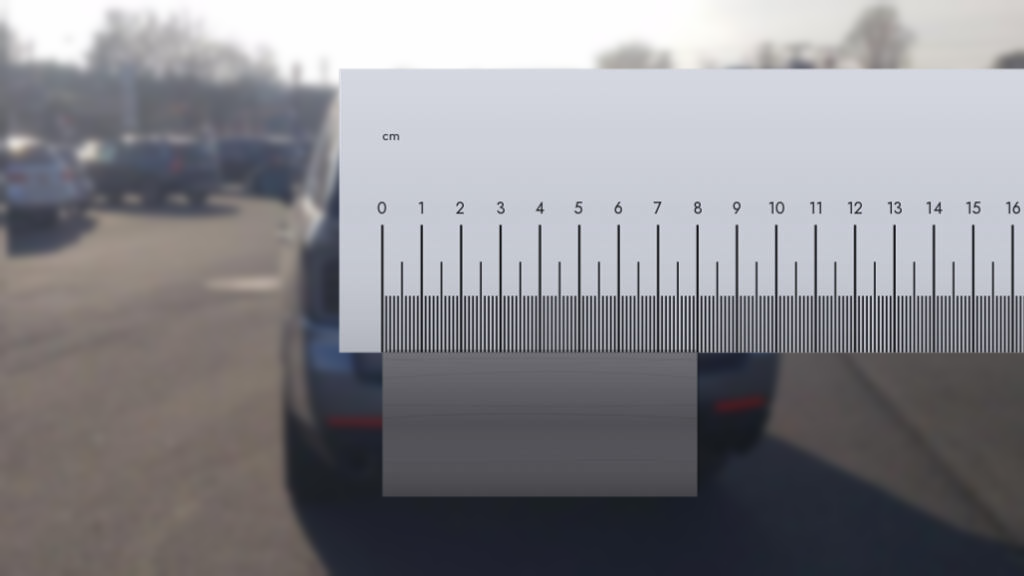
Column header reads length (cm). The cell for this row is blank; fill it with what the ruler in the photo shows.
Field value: 8 cm
